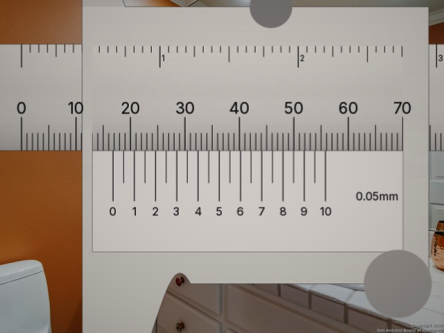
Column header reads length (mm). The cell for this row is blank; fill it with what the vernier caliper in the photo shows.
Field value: 16.8 mm
